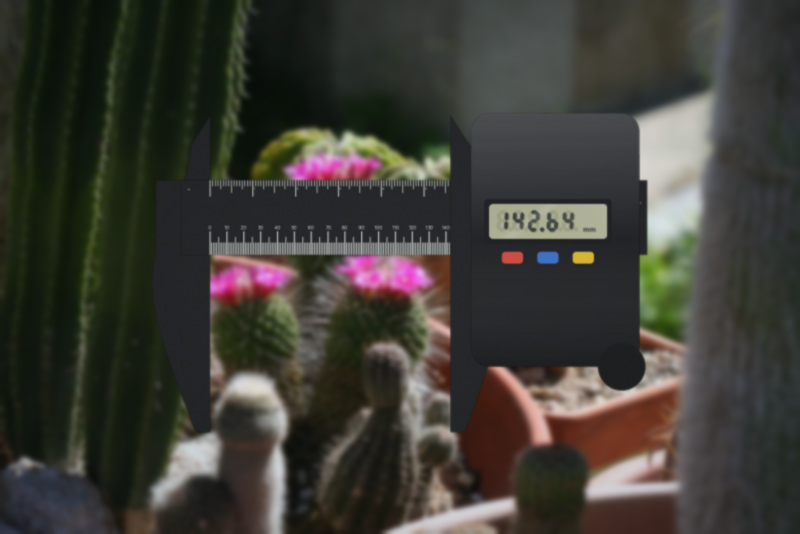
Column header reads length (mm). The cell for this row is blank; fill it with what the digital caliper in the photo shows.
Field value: 142.64 mm
